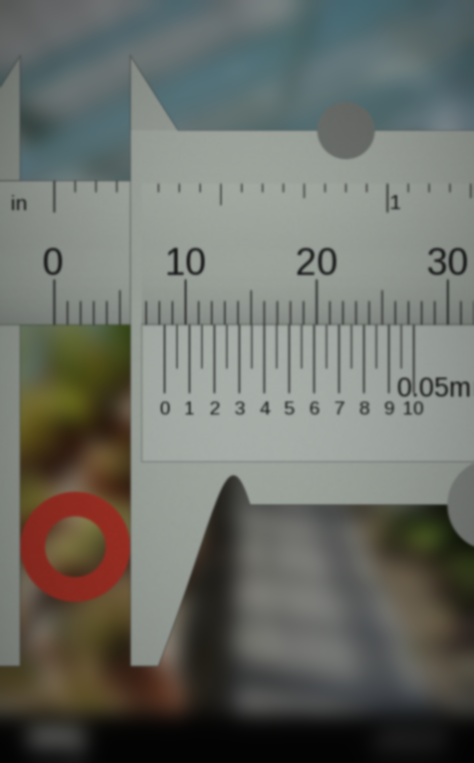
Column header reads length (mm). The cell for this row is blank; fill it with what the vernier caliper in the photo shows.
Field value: 8.4 mm
